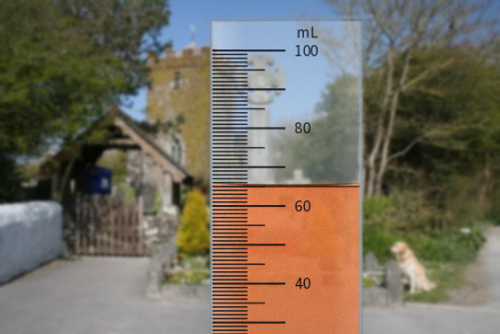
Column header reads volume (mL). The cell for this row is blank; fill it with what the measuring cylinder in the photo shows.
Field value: 65 mL
